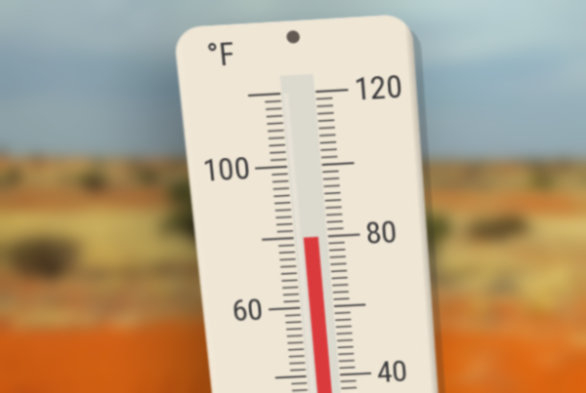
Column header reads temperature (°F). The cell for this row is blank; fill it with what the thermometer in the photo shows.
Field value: 80 °F
